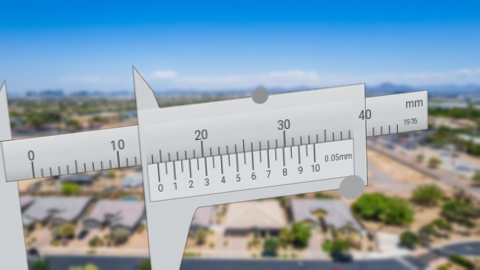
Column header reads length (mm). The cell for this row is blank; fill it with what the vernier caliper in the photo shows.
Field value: 14.6 mm
